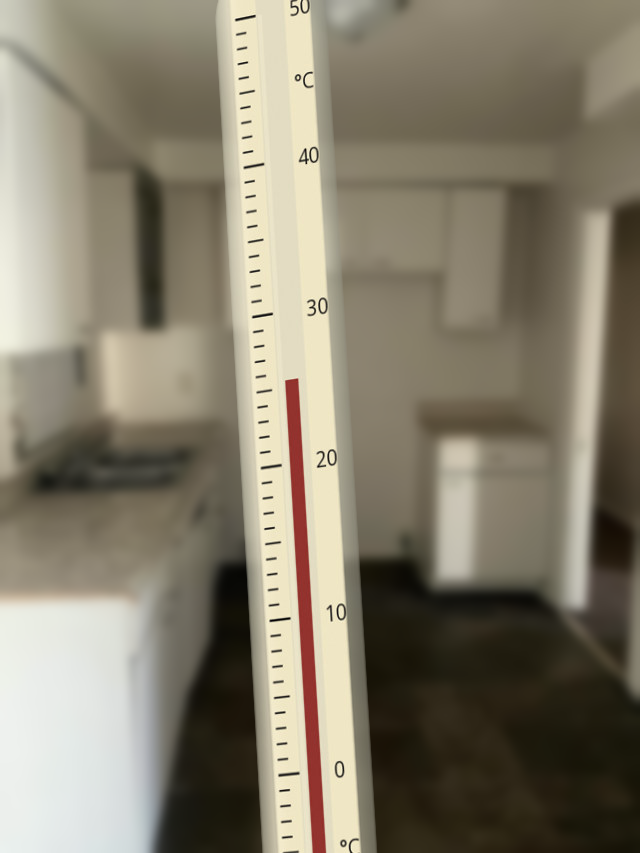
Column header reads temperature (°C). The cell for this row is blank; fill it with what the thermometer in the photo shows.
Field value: 25.5 °C
